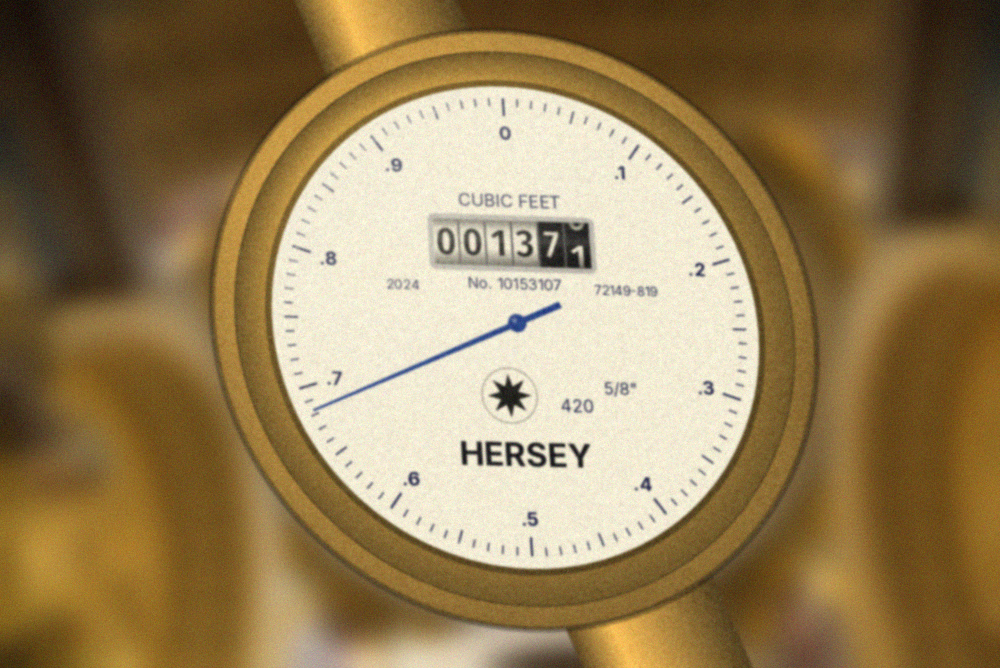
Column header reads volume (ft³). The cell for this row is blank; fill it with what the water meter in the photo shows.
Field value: 1370.68 ft³
